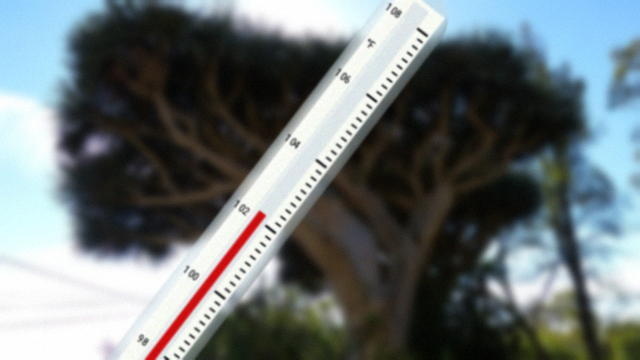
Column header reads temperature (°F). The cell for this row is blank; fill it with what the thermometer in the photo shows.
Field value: 102.2 °F
